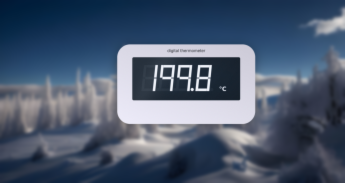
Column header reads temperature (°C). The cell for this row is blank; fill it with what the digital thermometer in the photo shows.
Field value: 199.8 °C
